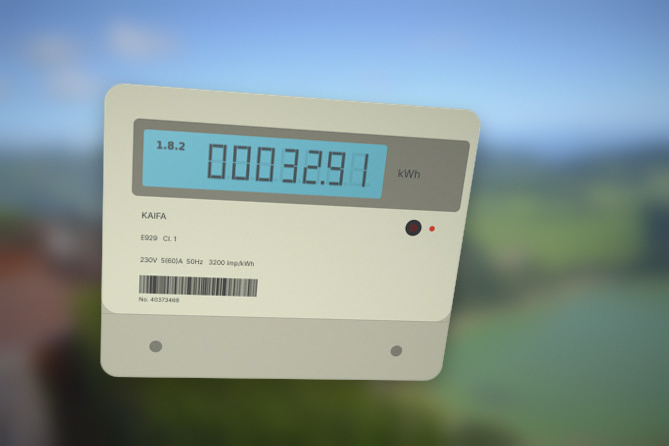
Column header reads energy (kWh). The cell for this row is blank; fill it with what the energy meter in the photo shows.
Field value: 32.91 kWh
